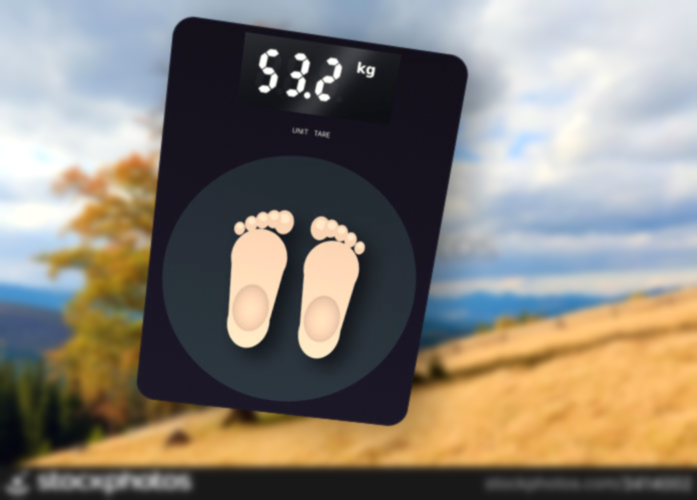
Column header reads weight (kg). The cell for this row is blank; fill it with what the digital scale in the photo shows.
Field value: 53.2 kg
